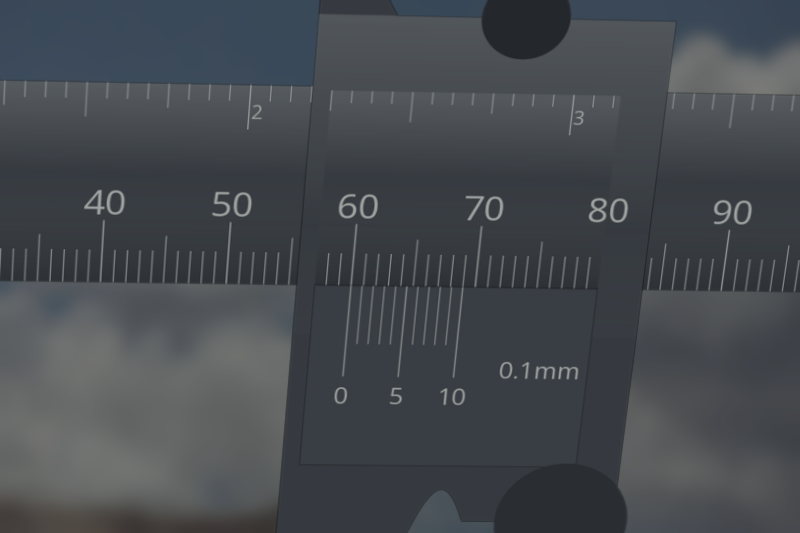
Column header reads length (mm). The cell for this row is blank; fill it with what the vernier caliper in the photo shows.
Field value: 60.0 mm
